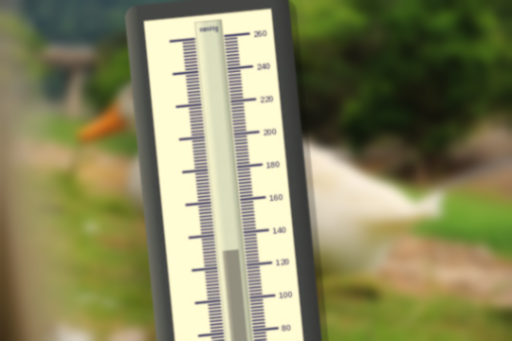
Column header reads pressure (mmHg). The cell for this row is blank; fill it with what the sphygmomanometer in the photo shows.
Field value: 130 mmHg
